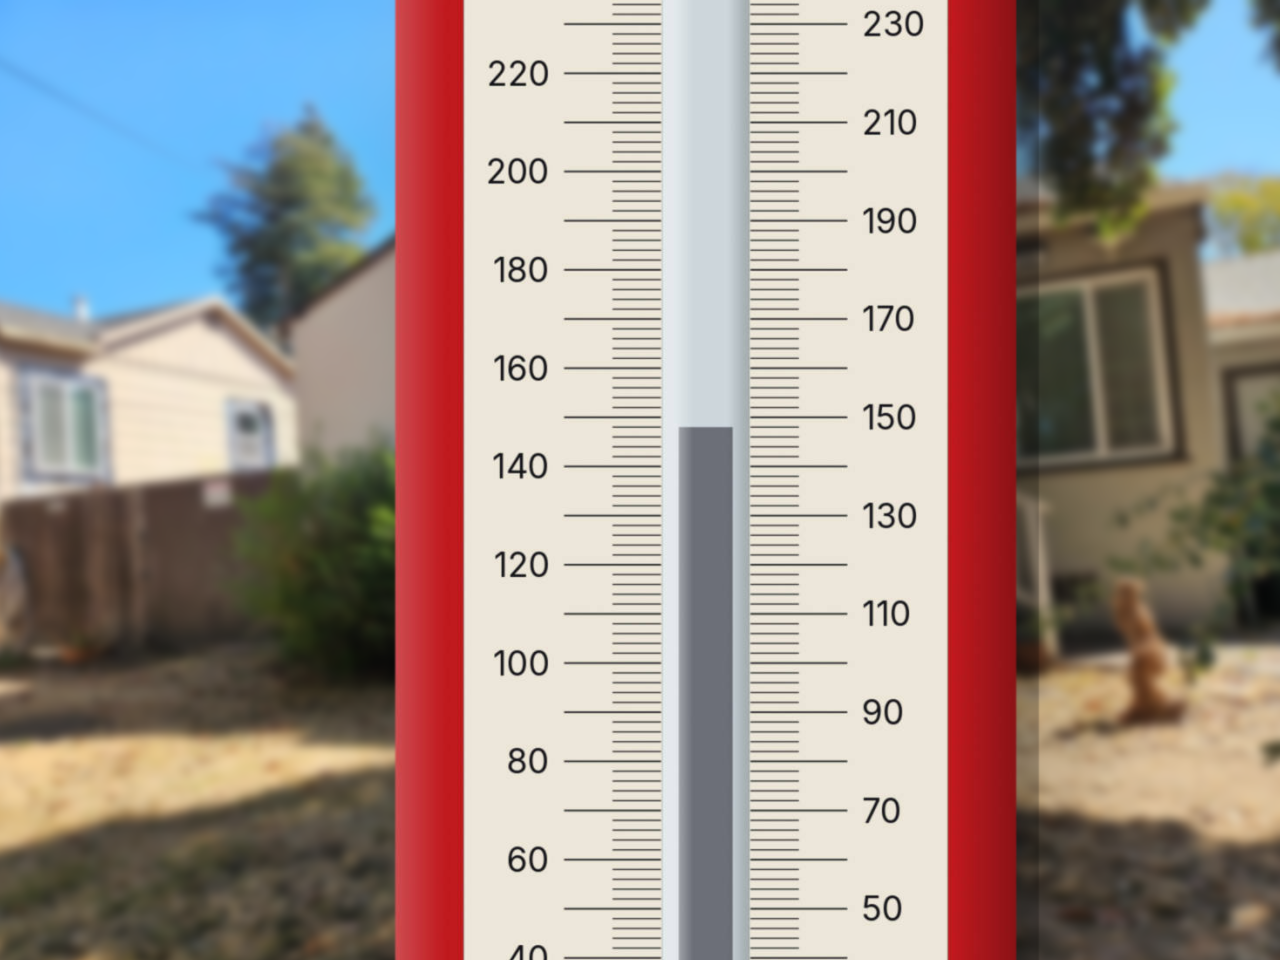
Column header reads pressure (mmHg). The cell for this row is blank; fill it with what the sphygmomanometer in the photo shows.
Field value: 148 mmHg
